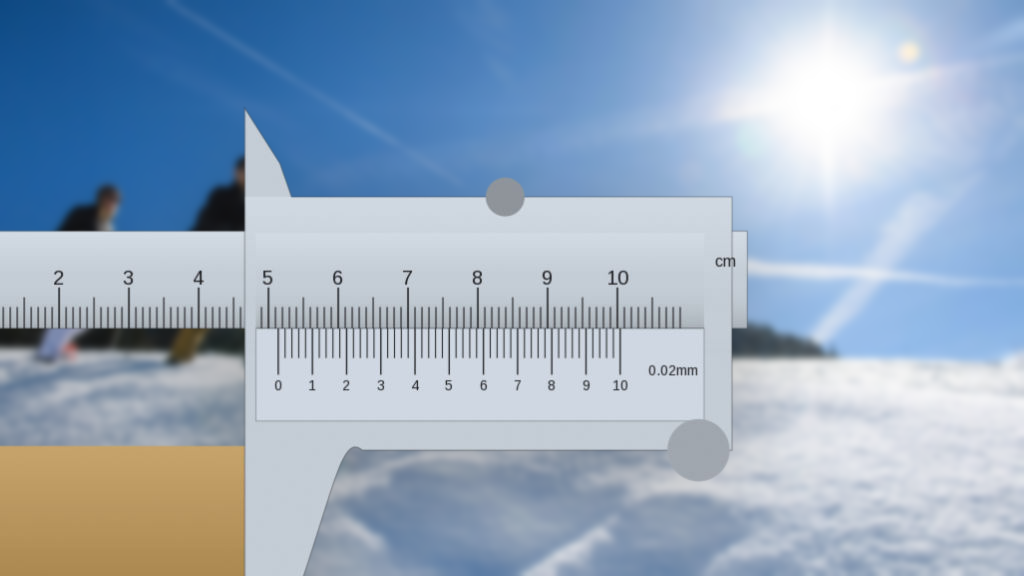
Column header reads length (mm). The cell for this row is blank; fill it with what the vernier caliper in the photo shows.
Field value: 51.4 mm
